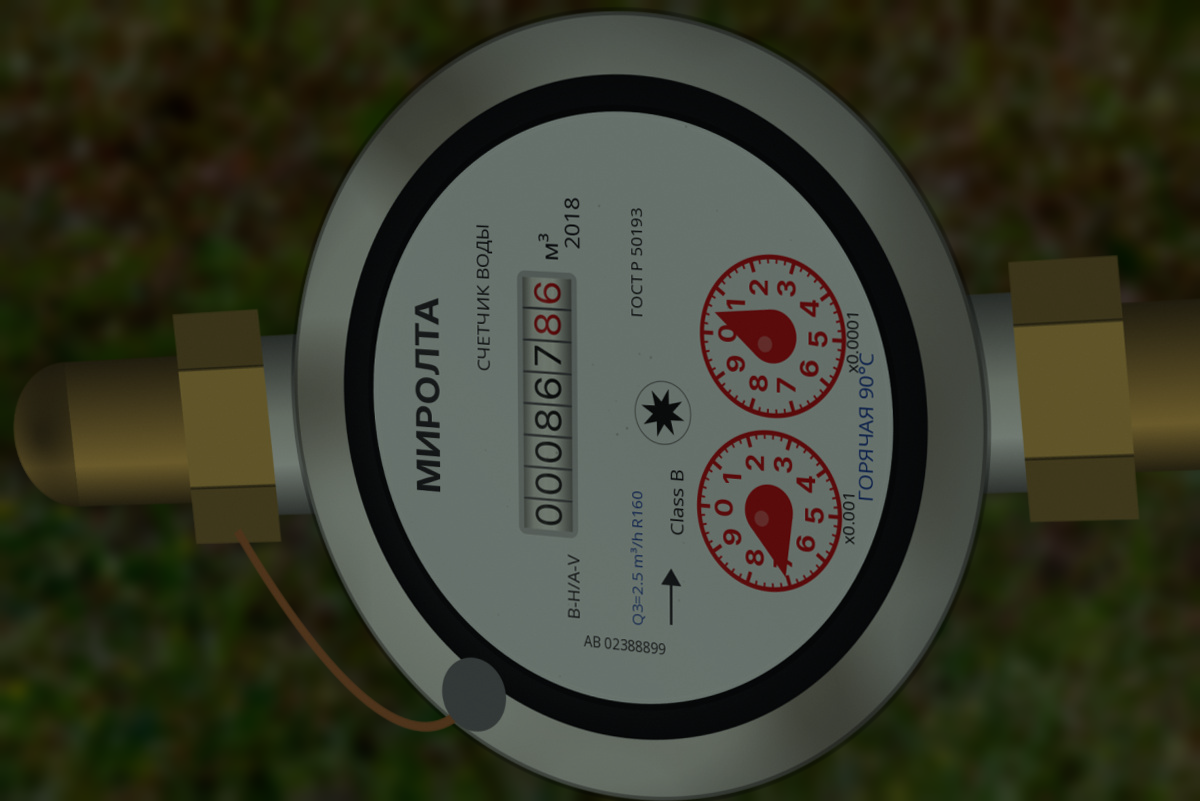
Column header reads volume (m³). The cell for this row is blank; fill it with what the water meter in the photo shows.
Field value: 867.8670 m³
